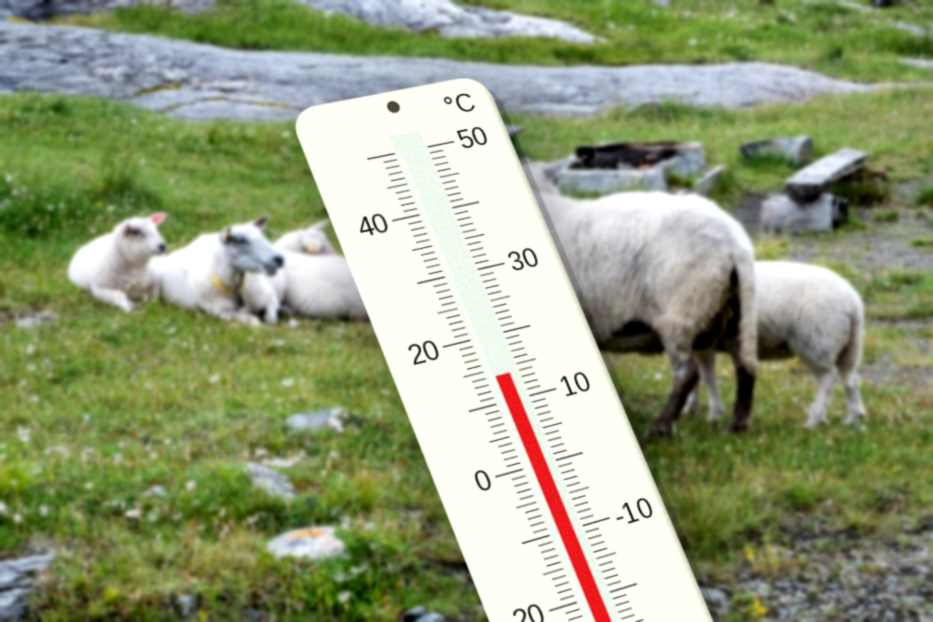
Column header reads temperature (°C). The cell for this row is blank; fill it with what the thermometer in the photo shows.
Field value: 14 °C
